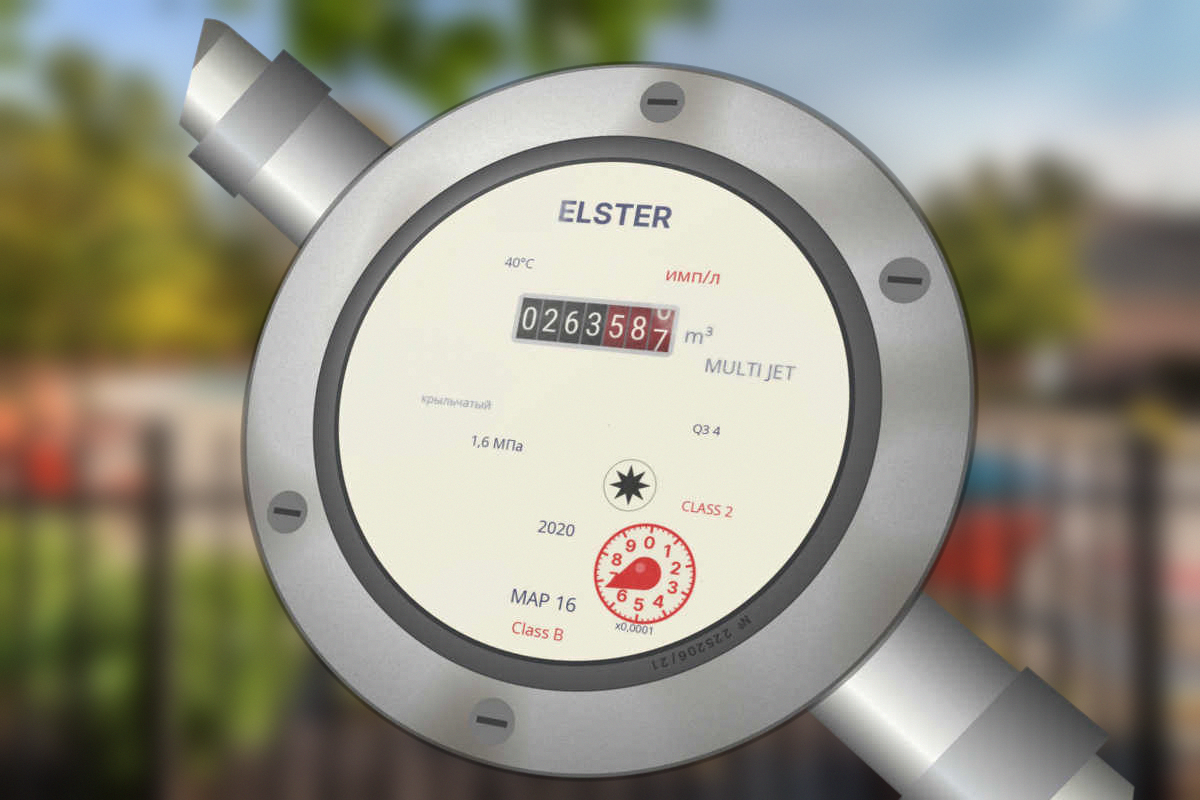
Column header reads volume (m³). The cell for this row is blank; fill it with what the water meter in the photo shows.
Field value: 263.5866 m³
